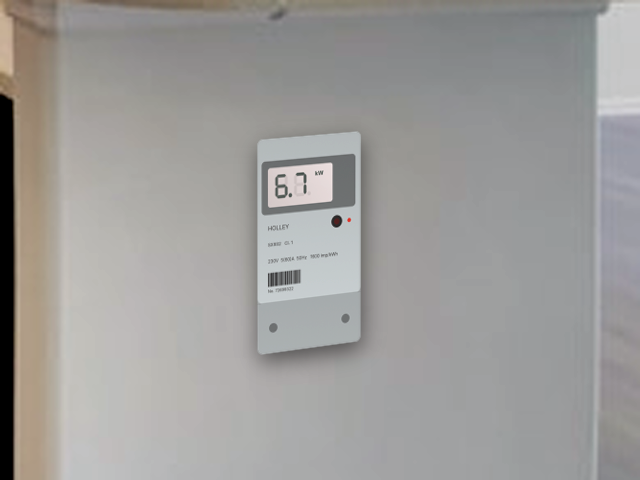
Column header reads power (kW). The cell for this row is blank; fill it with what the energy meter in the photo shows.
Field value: 6.7 kW
